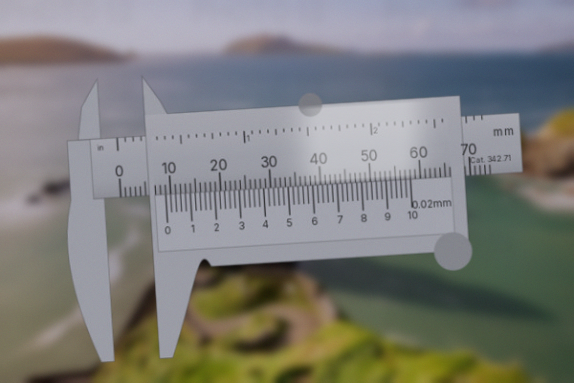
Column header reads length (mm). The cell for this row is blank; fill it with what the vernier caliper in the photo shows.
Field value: 9.0 mm
